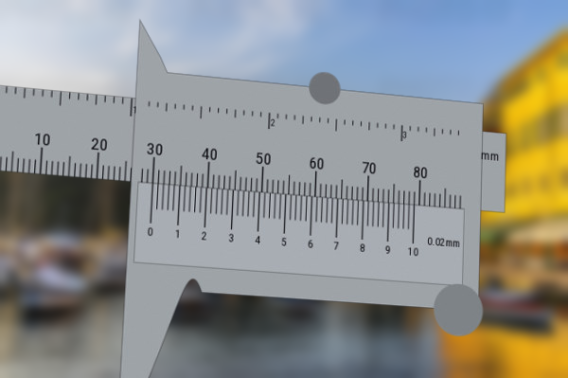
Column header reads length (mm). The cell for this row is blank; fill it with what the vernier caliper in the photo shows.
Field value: 30.0 mm
